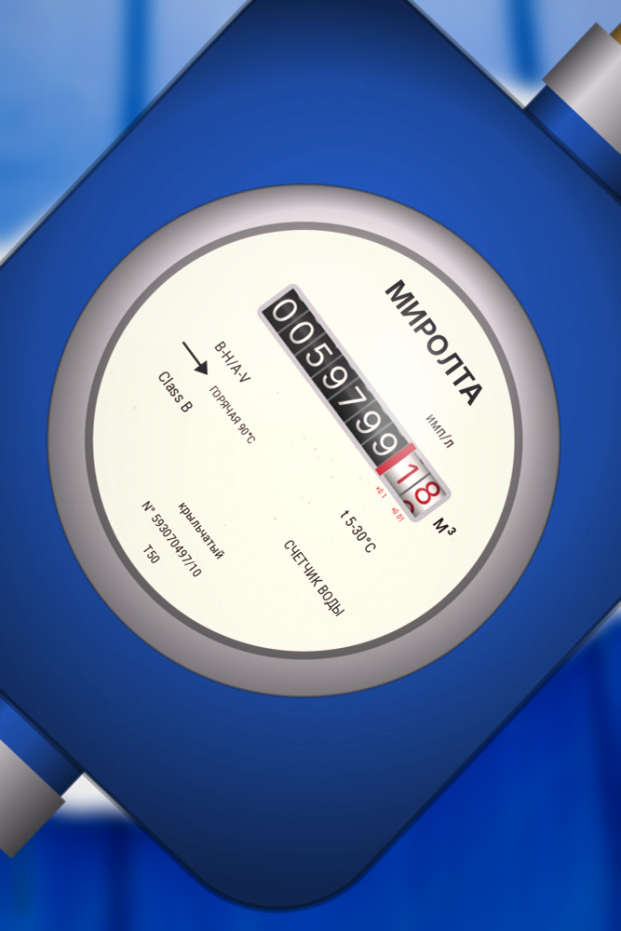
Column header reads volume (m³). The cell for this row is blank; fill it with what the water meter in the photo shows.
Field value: 59799.18 m³
